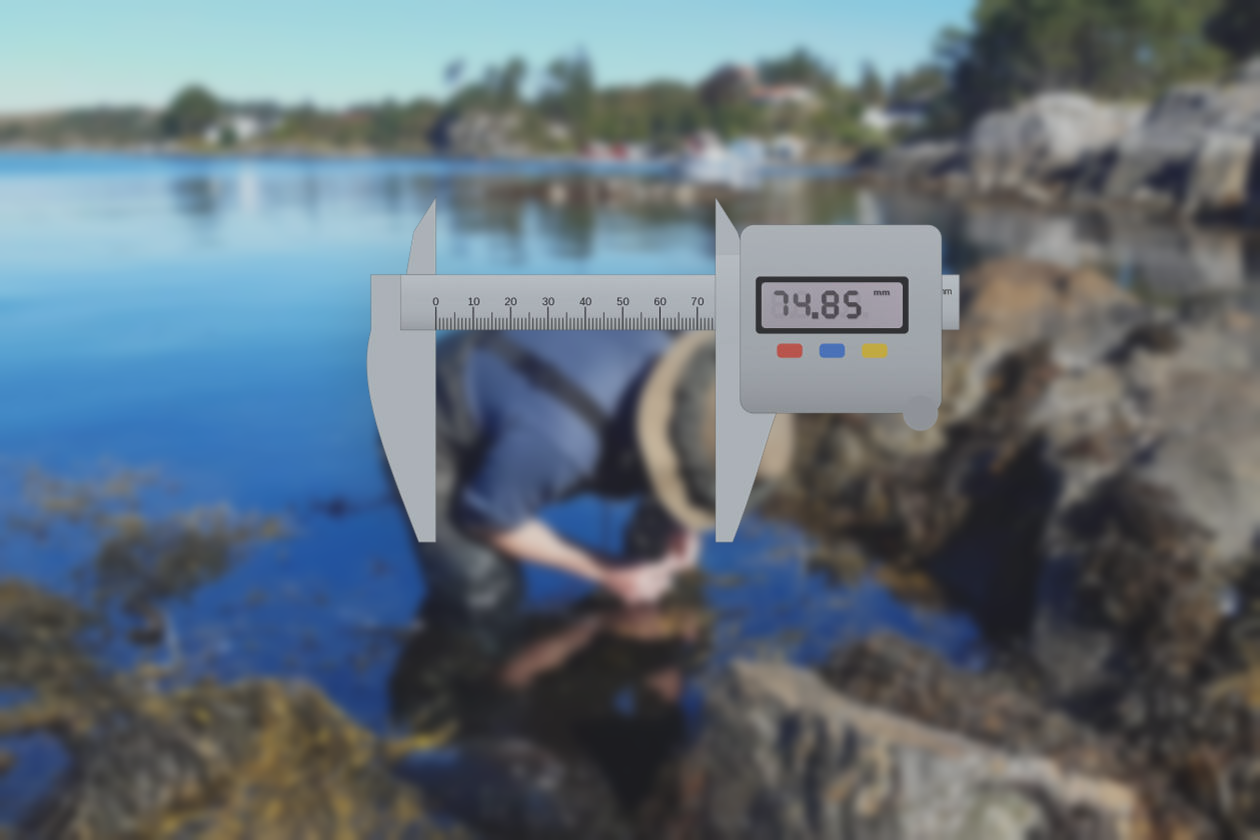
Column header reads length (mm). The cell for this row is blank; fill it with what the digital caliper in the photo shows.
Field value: 74.85 mm
